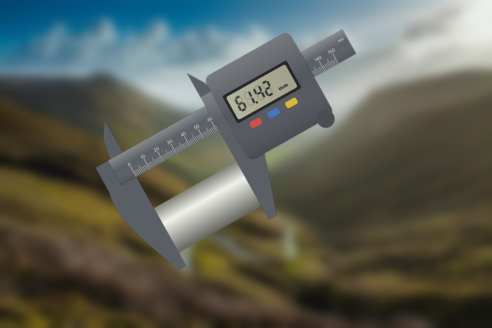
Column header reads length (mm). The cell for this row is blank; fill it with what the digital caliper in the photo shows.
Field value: 61.42 mm
